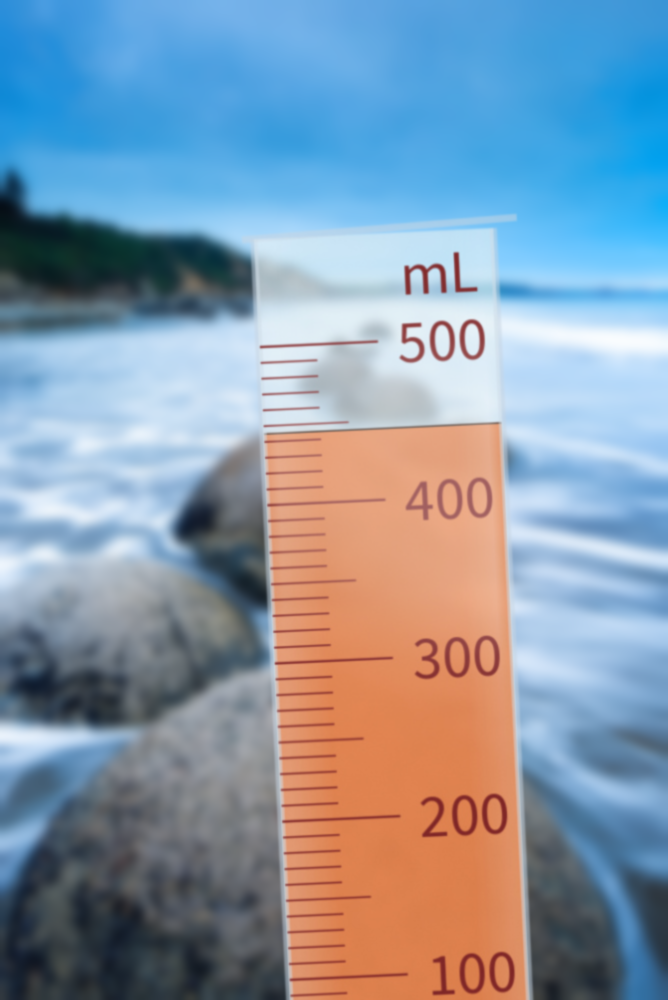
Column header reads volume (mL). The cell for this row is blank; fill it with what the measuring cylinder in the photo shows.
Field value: 445 mL
